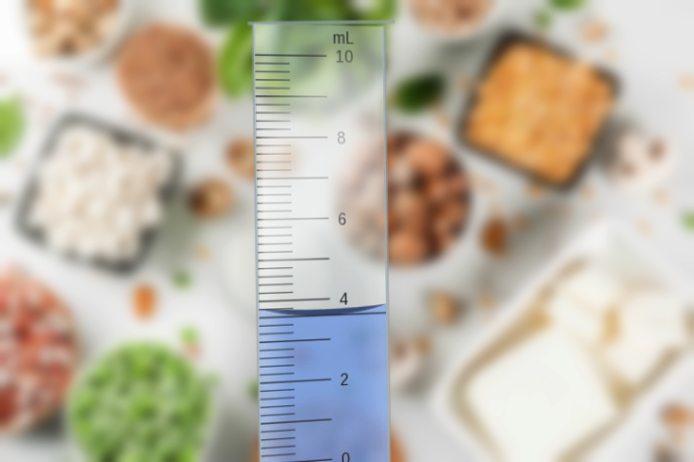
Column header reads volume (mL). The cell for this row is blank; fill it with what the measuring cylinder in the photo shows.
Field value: 3.6 mL
